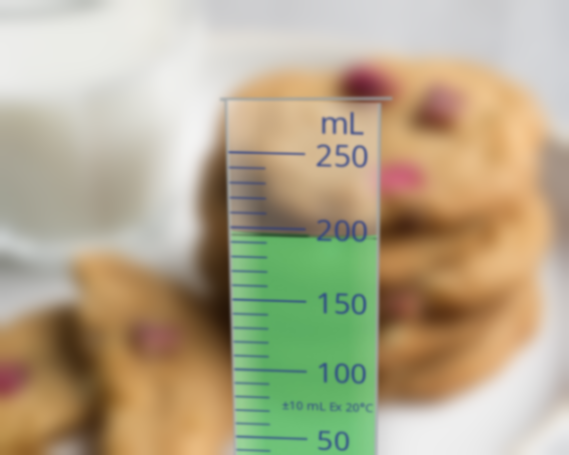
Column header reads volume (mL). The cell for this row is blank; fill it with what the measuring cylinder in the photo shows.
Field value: 195 mL
